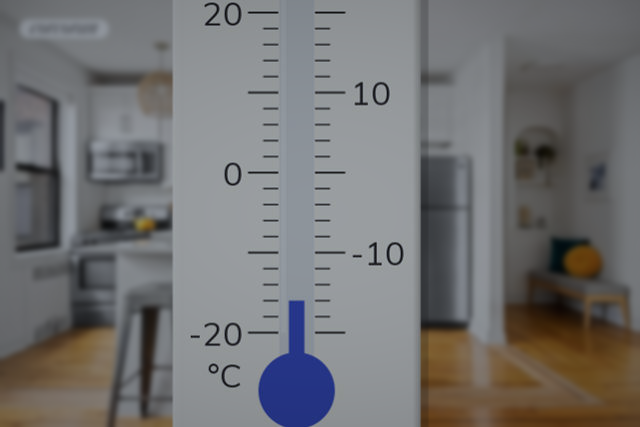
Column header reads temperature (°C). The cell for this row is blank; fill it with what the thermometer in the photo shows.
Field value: -16 °C
